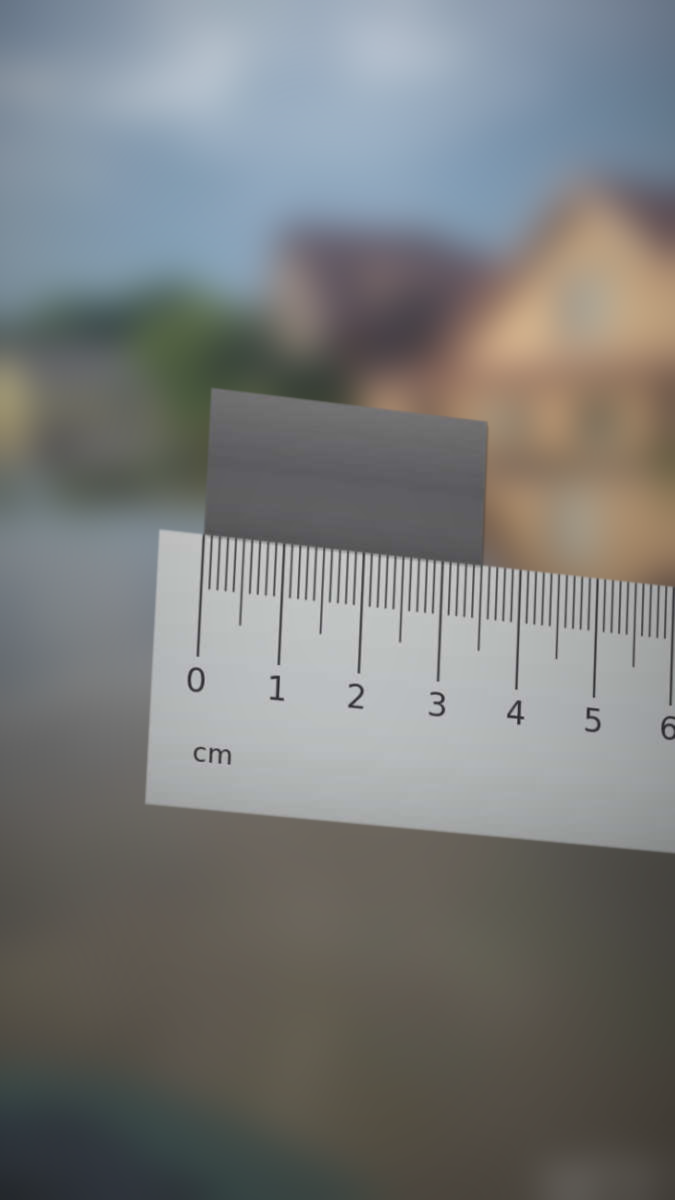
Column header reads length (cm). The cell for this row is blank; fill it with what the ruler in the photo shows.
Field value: 3.5 cm
